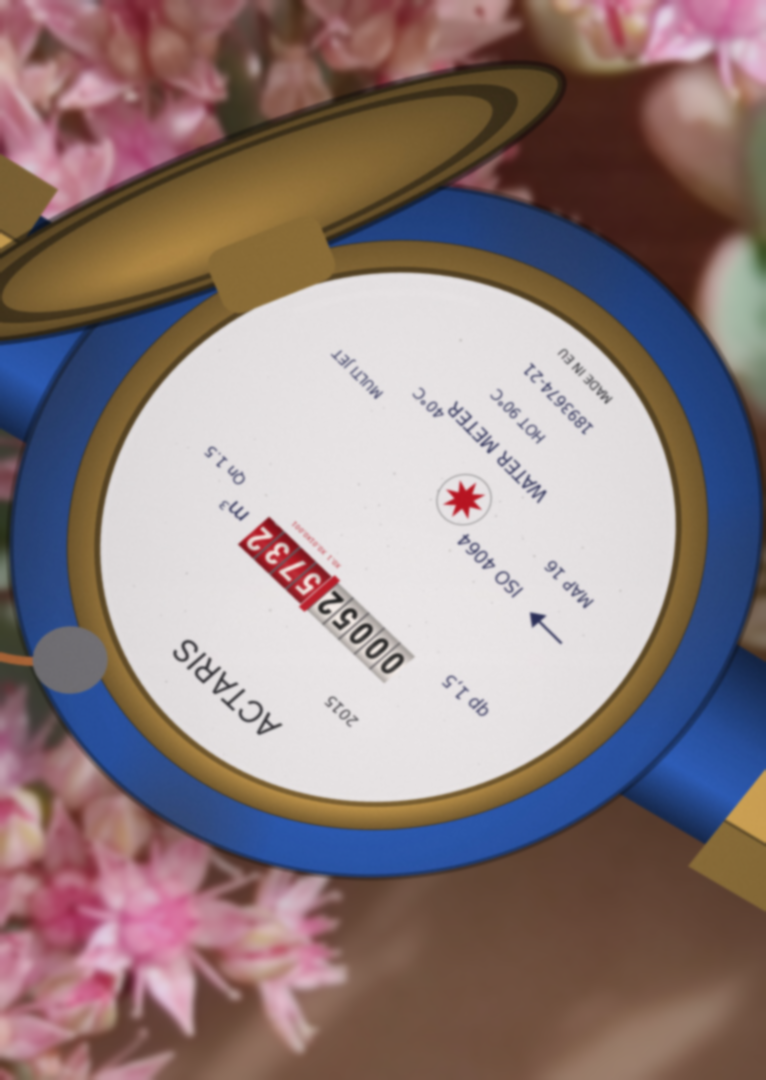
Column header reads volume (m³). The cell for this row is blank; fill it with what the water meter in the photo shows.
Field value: 52.5732 m³
